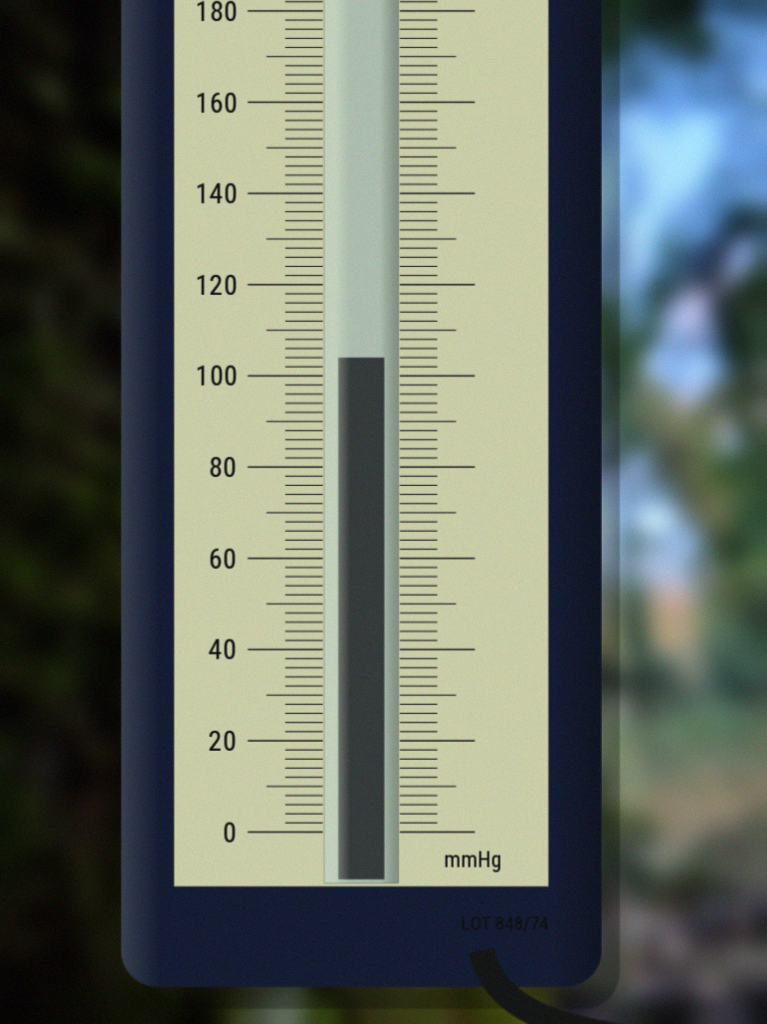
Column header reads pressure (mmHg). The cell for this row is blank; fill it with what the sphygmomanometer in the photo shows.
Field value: 104 mmHg
